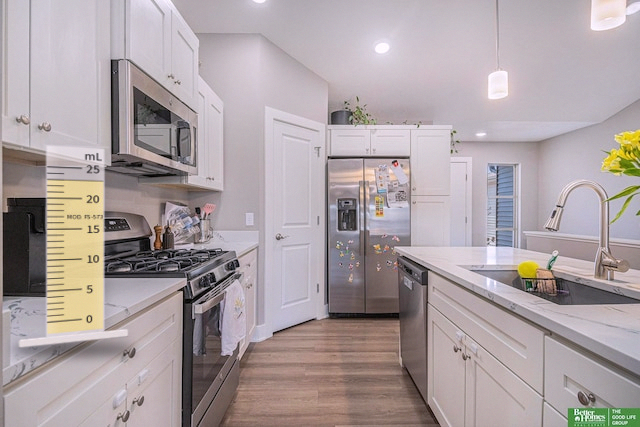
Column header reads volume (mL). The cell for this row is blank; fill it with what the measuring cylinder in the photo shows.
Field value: 23 mL
